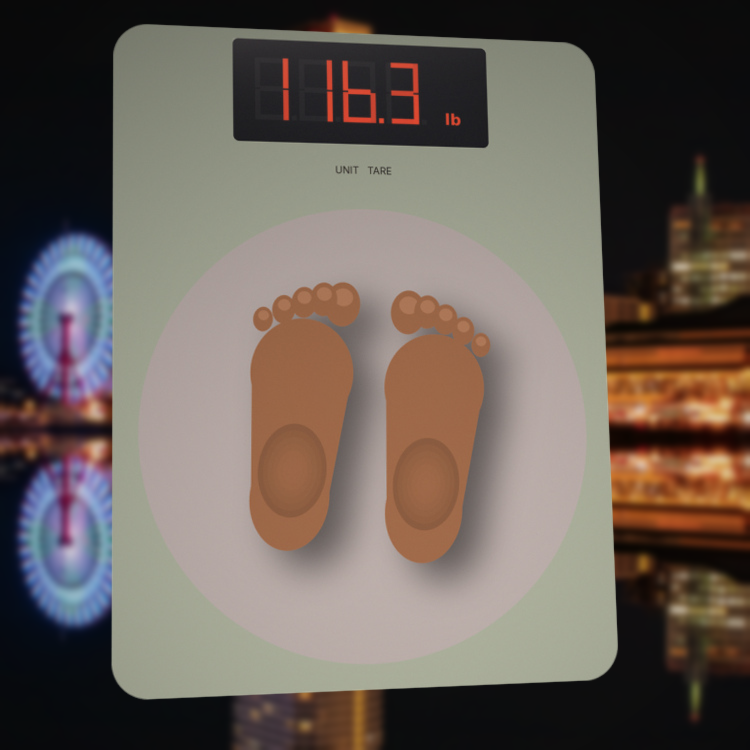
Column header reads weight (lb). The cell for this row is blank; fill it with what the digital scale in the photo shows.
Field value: 116.3 lb
